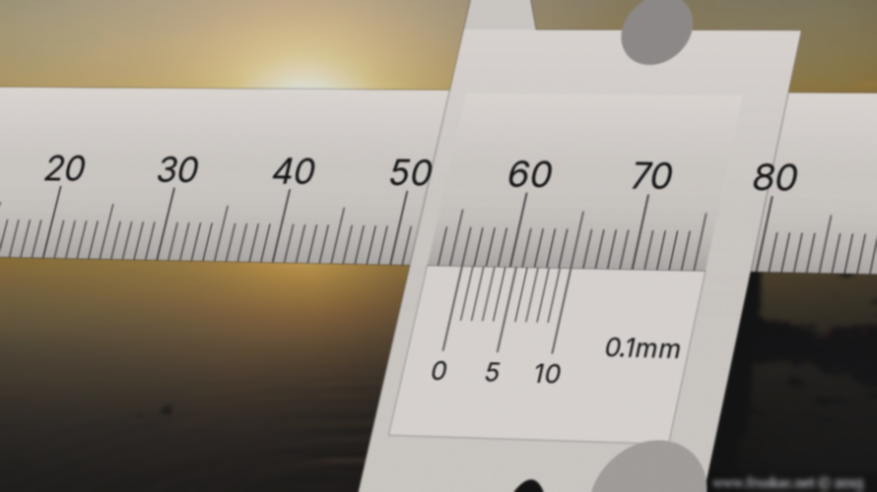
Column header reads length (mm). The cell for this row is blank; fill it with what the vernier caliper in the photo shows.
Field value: 56.0 mm
